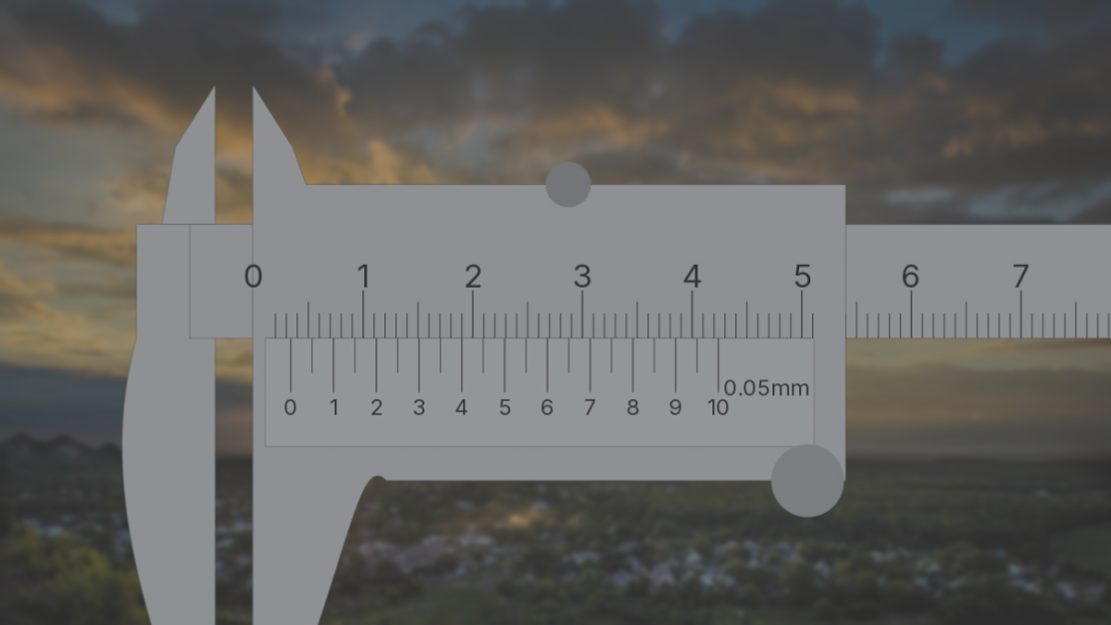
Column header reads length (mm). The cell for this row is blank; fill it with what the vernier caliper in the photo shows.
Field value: 3.4 mm
